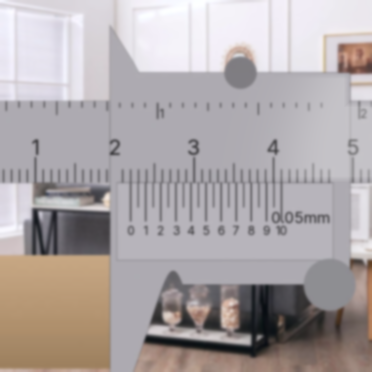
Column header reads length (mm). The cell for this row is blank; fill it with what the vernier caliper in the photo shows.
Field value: 22.0 mm
